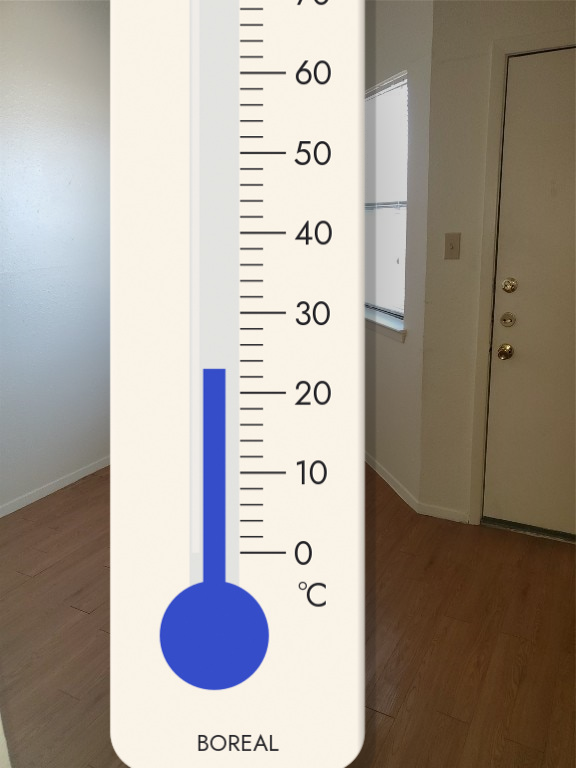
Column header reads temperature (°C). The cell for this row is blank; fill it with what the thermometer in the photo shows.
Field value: 23 °C
